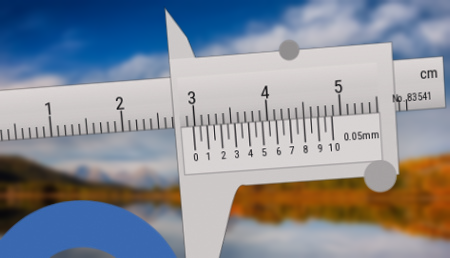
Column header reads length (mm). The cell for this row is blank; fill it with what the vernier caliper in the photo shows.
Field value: 29.8 mm
